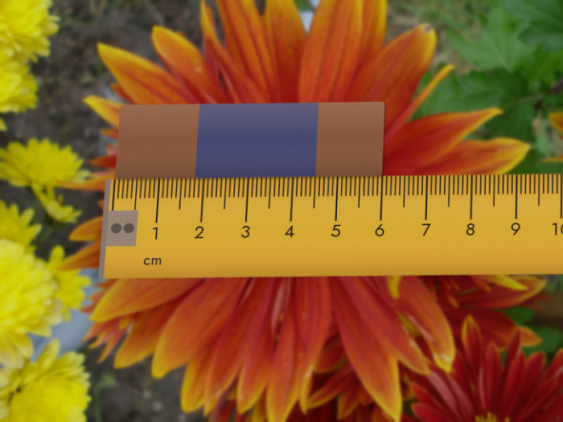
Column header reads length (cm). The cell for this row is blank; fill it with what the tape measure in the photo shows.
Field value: 6 cm
